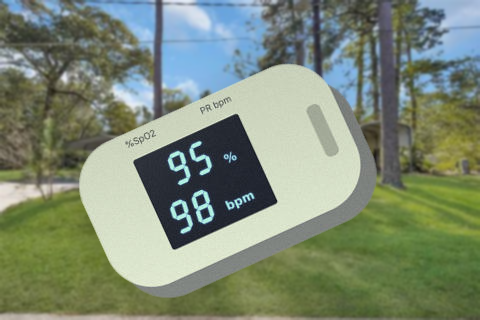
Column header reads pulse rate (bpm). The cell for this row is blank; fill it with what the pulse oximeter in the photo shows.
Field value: 98 bpm
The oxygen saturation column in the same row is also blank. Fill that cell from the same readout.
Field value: 95 %
